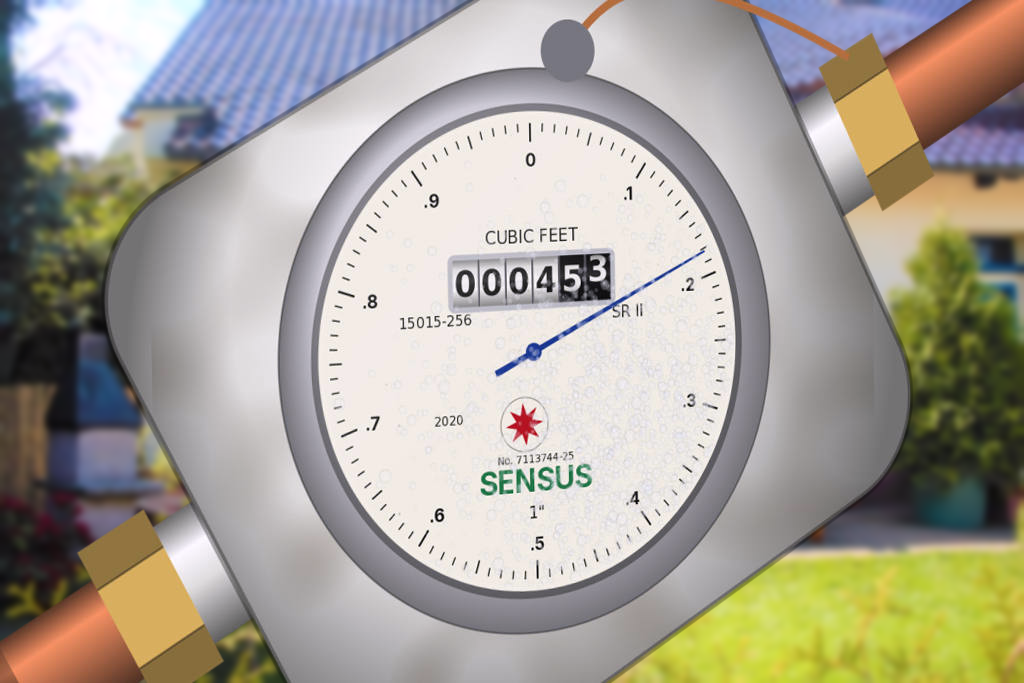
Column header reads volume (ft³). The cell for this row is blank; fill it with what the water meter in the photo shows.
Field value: 453.18 ft³
